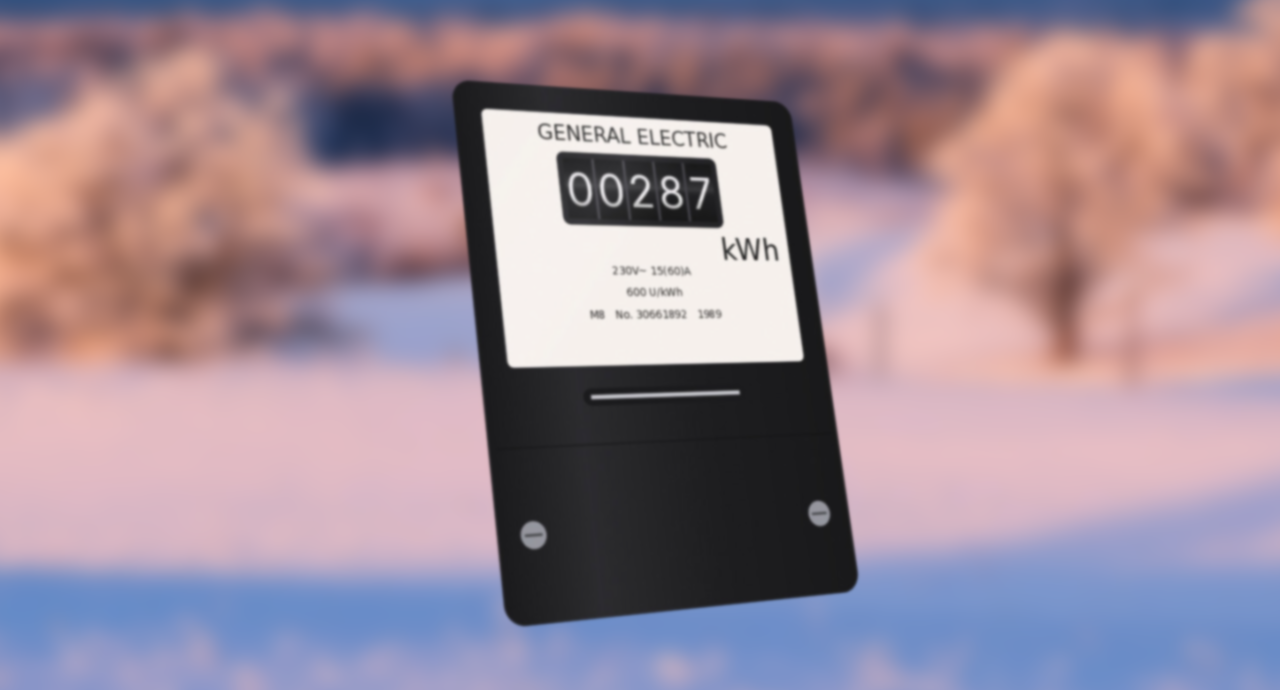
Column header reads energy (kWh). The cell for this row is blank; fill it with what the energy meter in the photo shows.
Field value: 287 kWh
